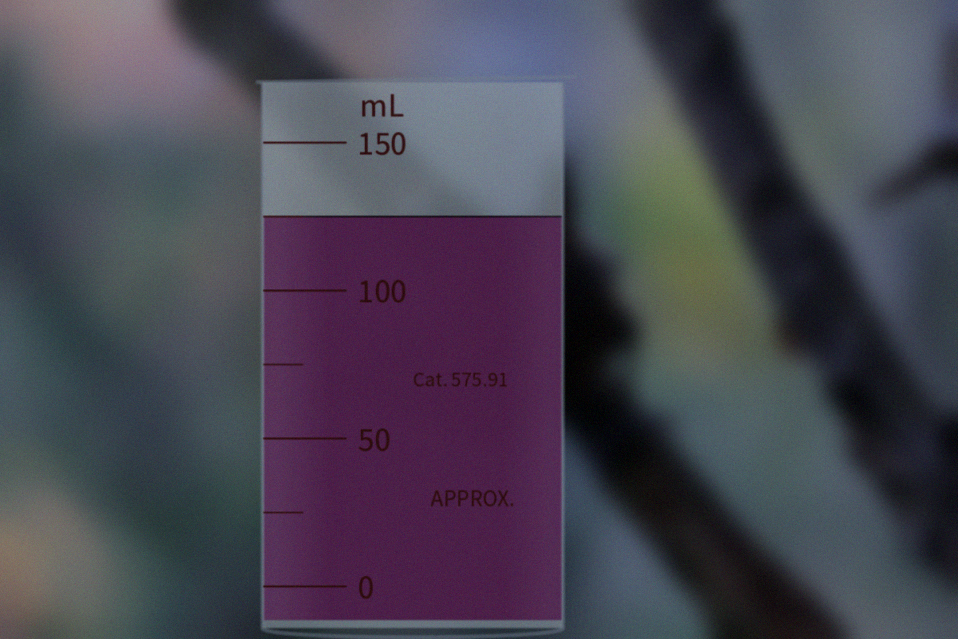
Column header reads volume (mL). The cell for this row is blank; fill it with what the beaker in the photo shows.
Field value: 125 mL
